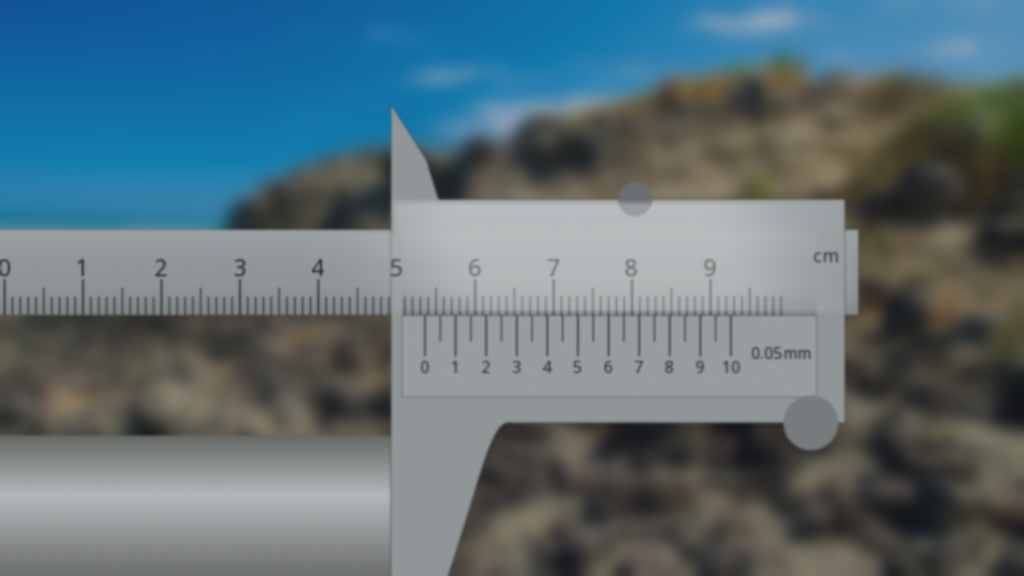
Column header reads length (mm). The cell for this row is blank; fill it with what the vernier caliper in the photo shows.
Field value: 53.6 mm
